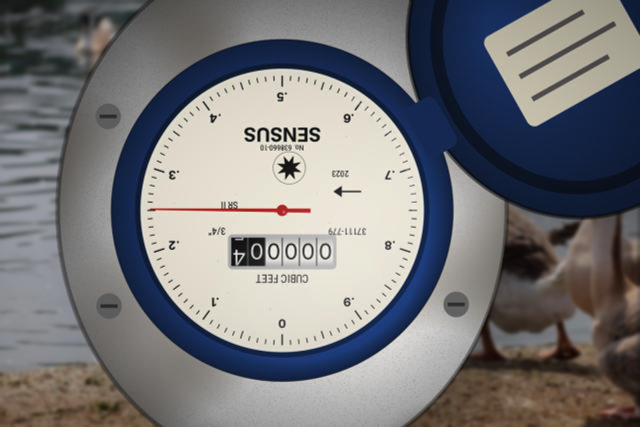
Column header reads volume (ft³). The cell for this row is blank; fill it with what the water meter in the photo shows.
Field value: 4.25 ft³
